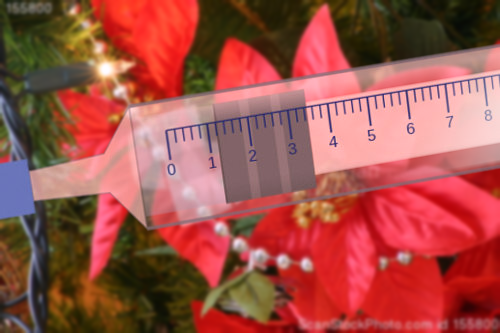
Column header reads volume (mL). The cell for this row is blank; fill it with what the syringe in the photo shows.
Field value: 1.2 mL
